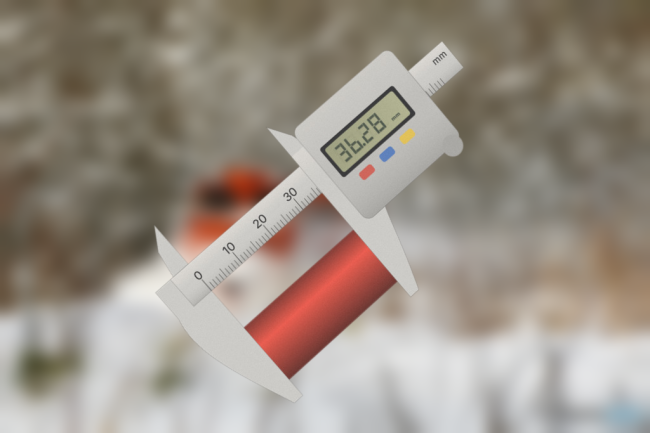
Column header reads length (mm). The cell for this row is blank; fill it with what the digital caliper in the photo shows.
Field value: 36.28 mm
